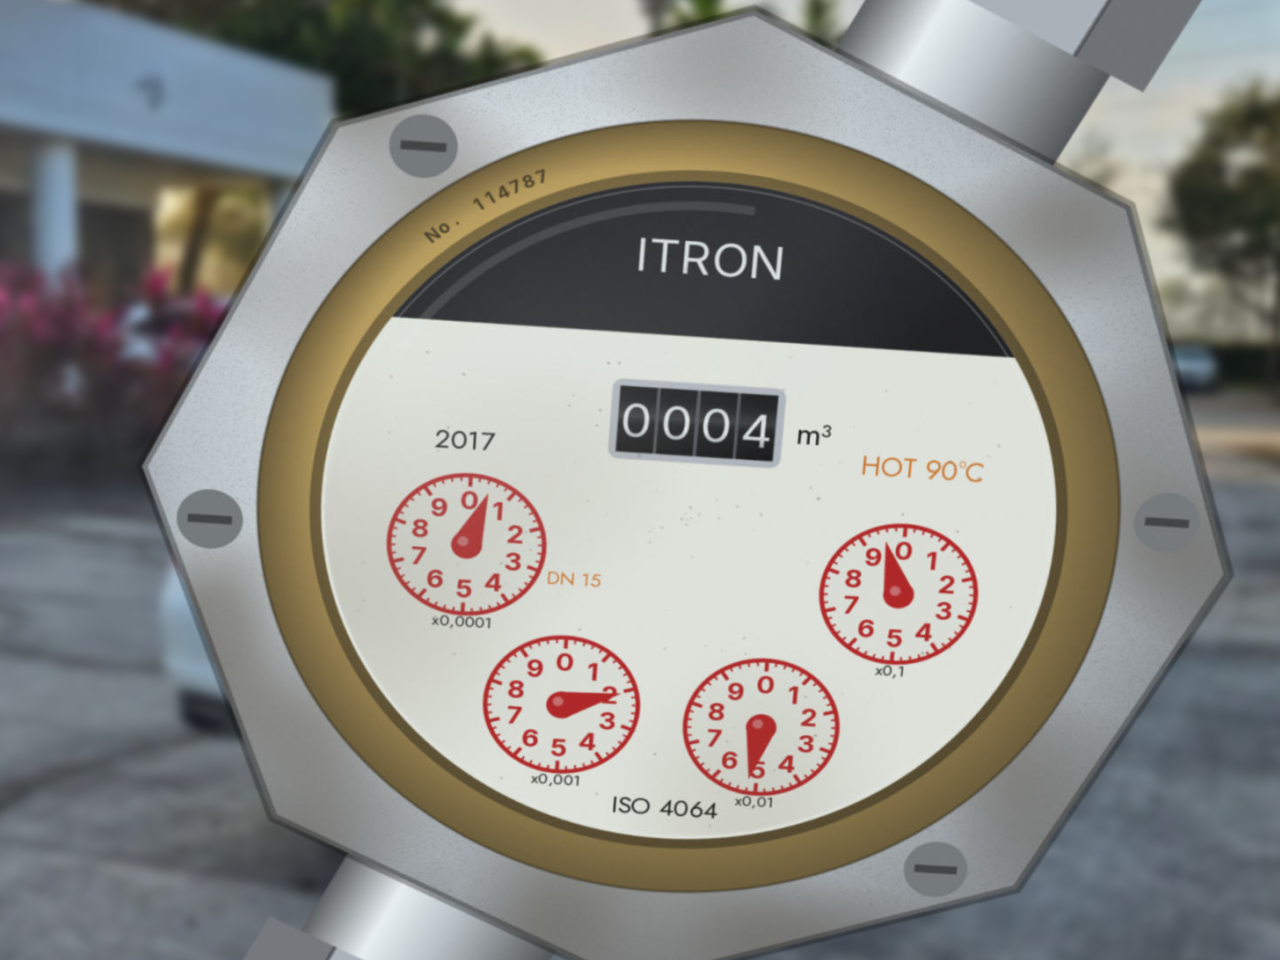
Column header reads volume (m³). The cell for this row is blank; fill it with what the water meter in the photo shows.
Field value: 3.9520 m³
